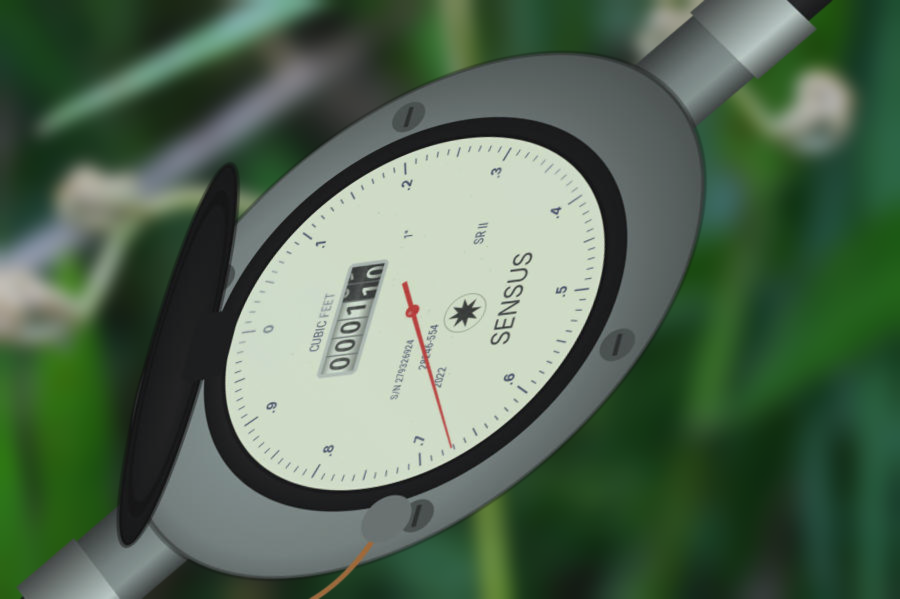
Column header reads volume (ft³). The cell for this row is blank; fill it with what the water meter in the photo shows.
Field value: 109.67 ft³
